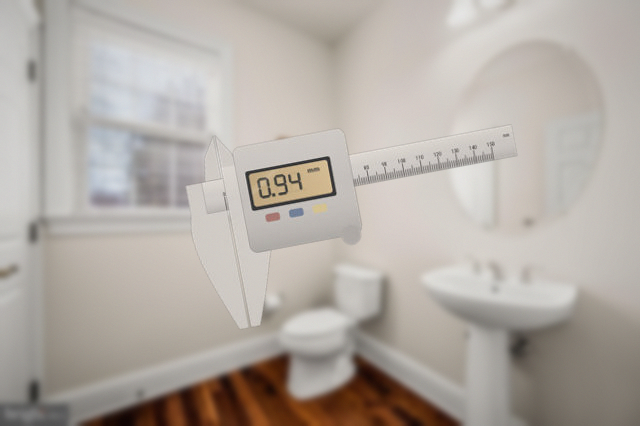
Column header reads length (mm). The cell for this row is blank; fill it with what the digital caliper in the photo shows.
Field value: 0.94 mm
